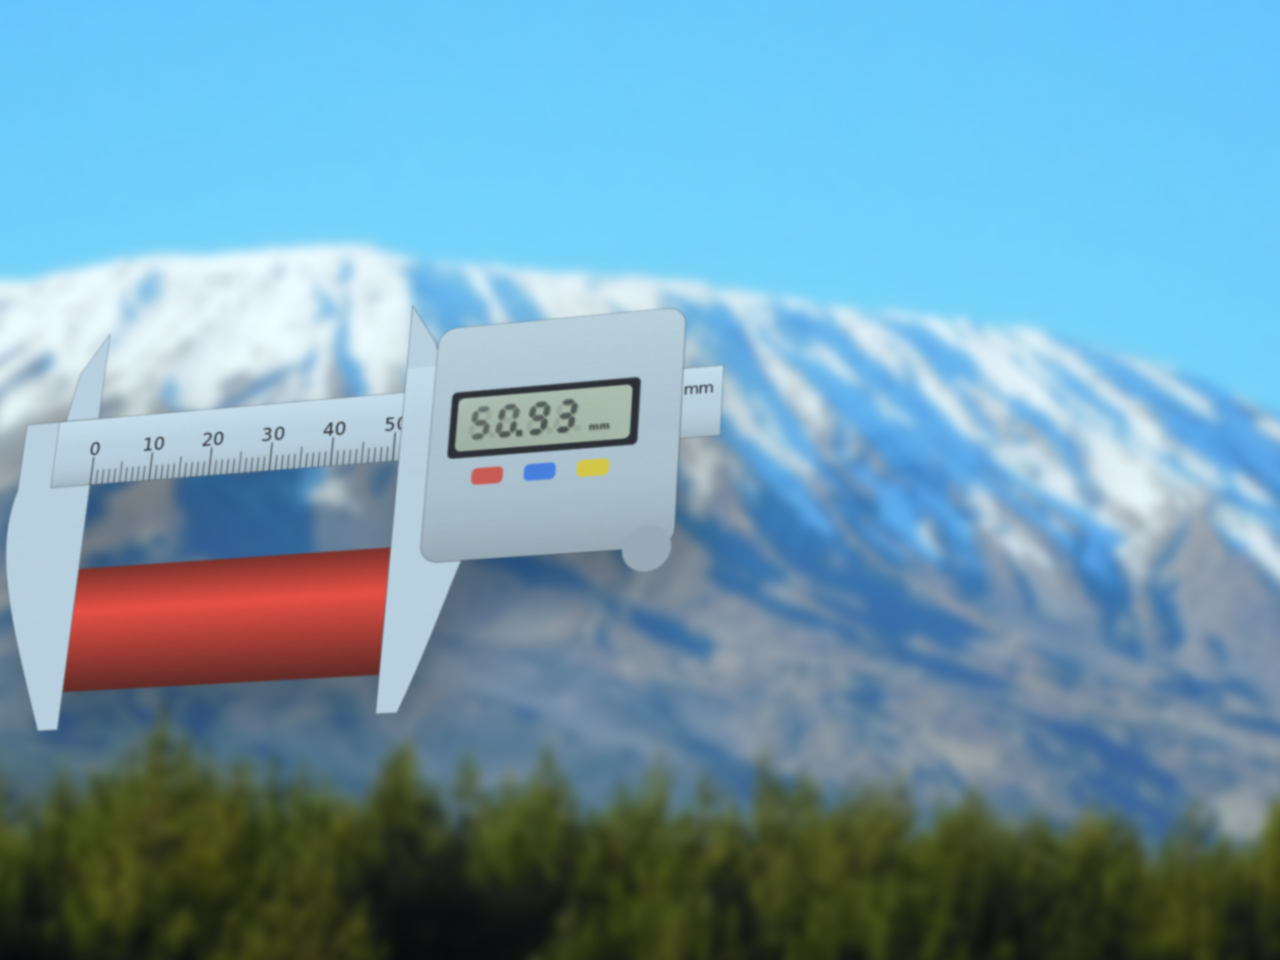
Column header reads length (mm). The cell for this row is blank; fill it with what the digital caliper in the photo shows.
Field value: 50.93 mm
